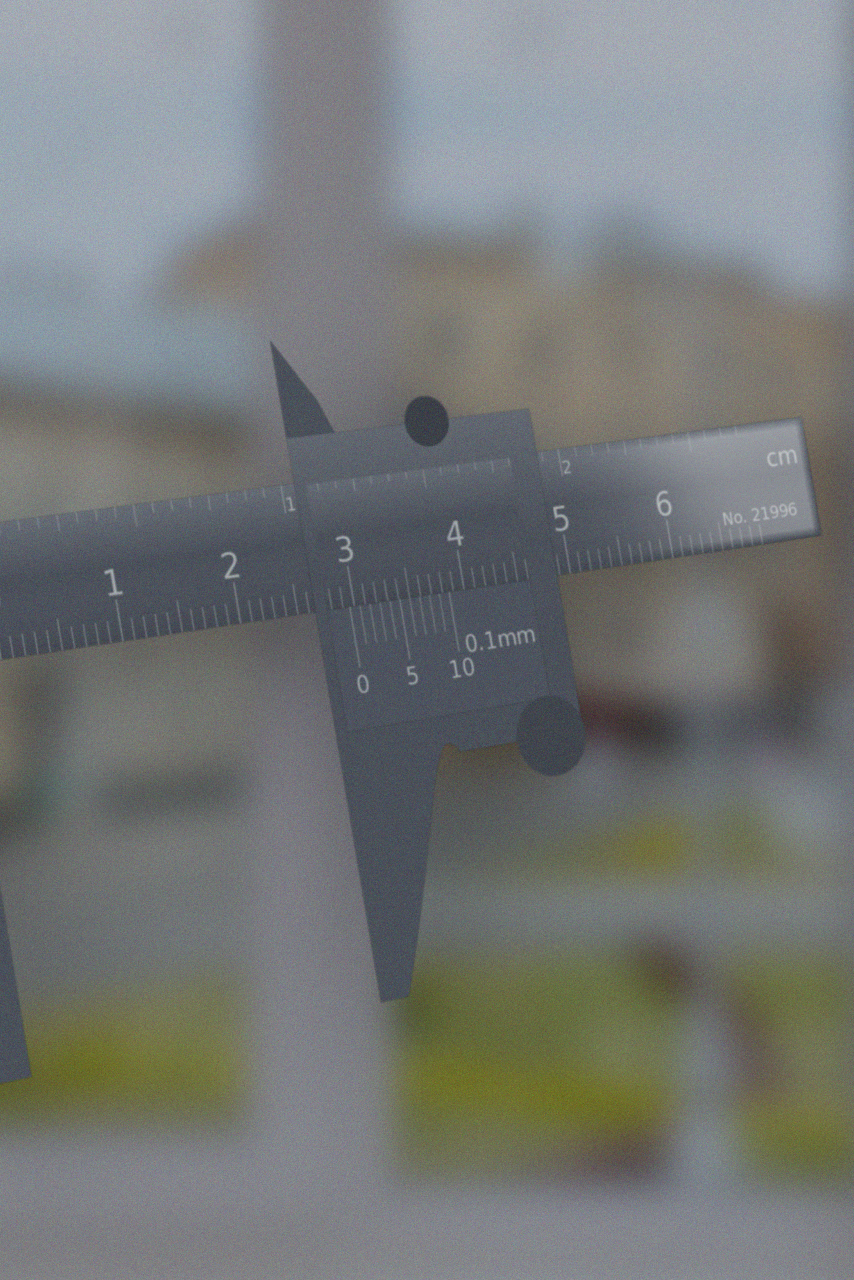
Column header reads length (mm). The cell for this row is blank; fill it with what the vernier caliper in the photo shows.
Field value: 29.6 mm
